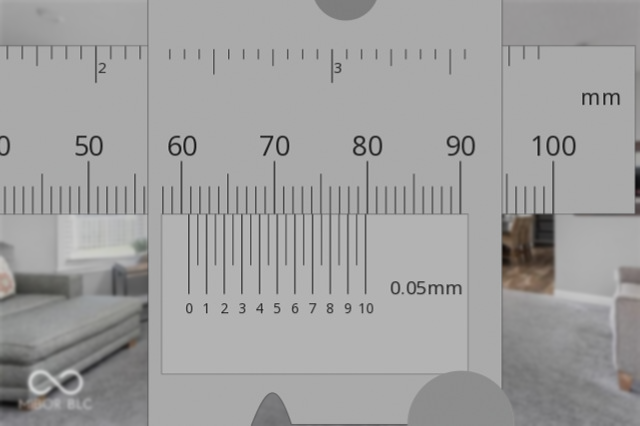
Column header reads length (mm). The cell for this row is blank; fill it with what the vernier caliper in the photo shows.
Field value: 60.8 mm
